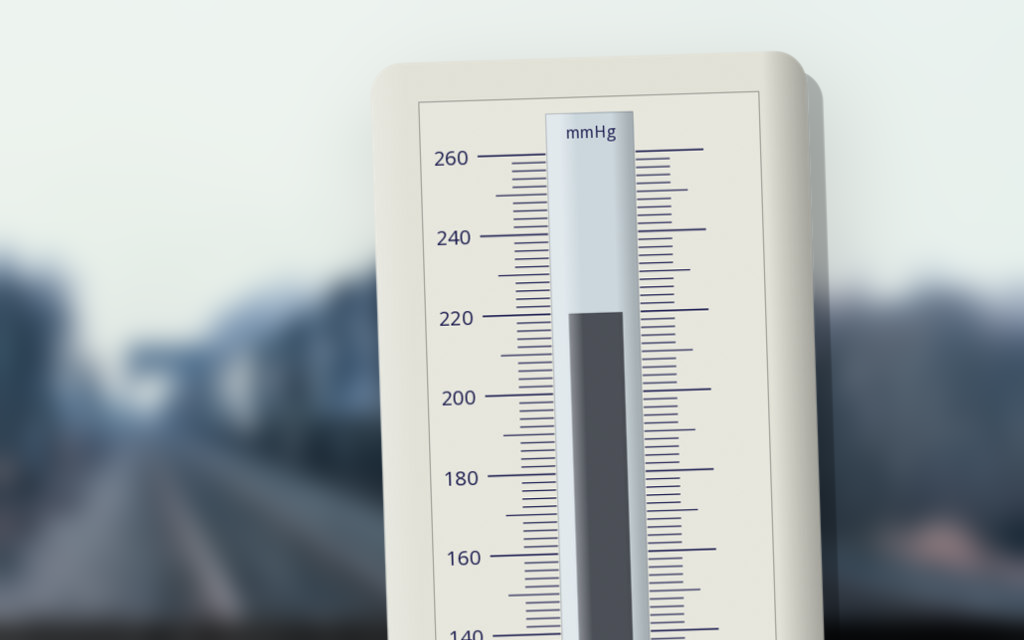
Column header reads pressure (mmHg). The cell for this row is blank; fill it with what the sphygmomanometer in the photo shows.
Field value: 220 mmHg
